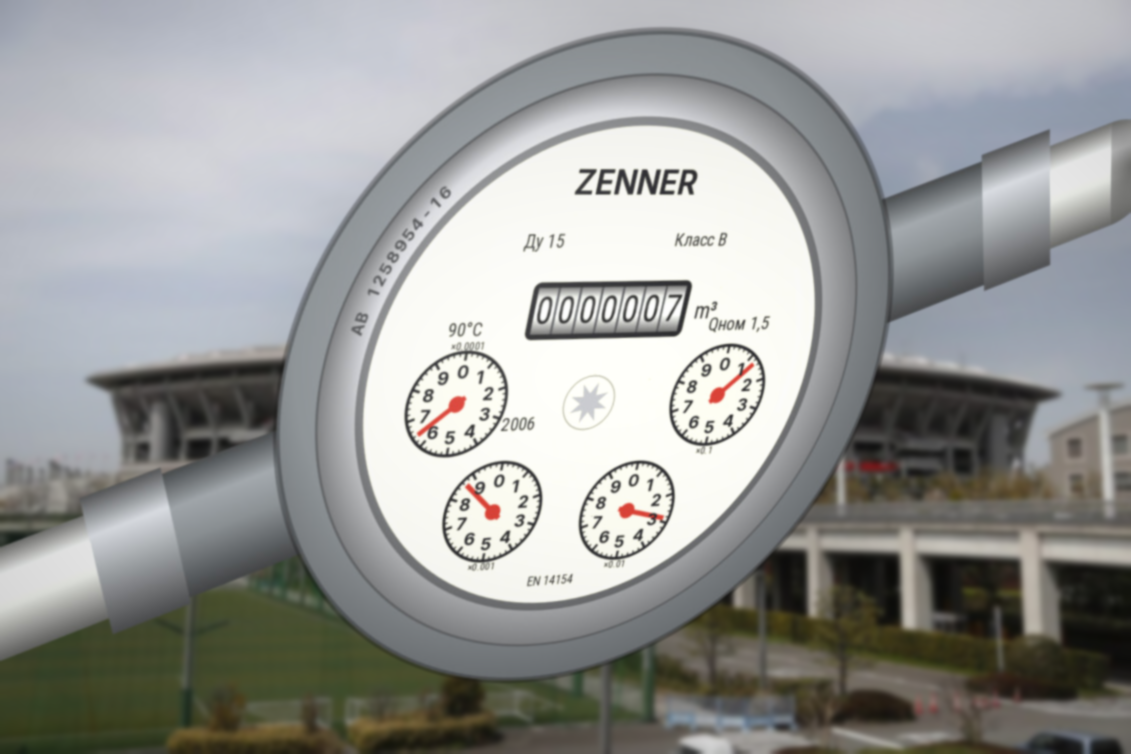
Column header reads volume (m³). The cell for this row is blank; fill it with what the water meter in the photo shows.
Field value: 7.1286 m³
